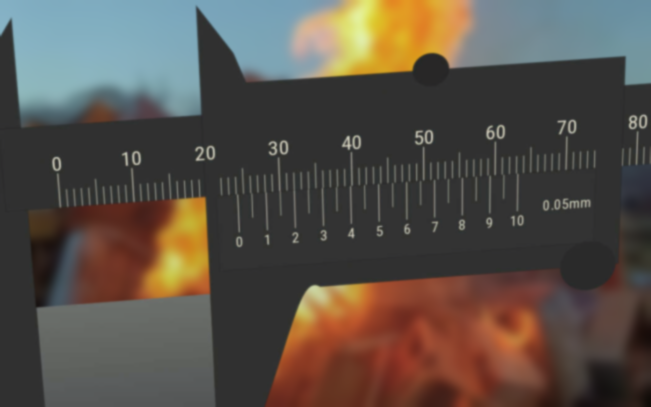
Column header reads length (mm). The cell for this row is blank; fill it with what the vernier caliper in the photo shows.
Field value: 24.2 mm
